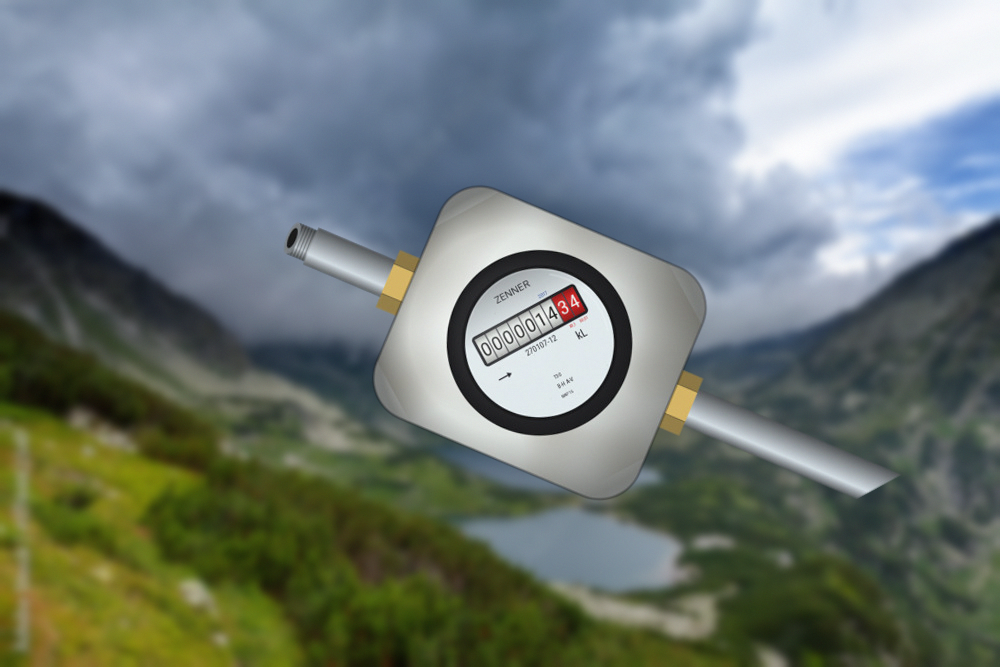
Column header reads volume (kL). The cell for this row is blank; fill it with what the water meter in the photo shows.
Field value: 14.34 kL
